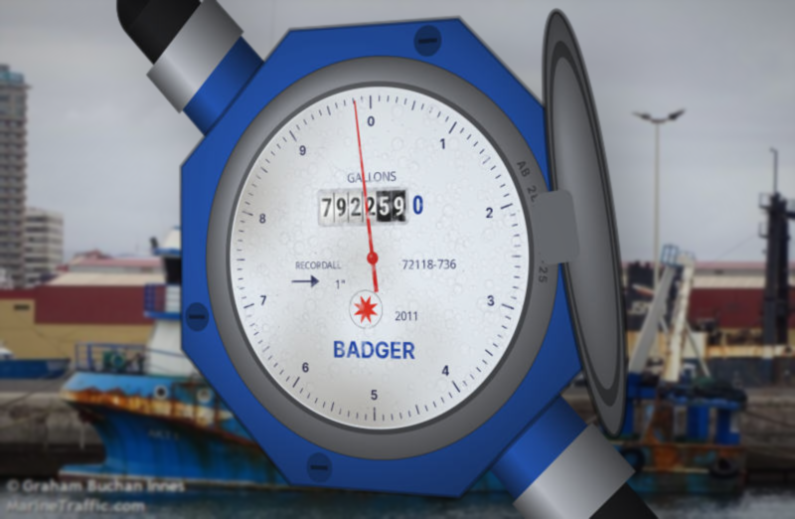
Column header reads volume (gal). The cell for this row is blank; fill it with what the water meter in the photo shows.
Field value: 7922589.8 gal
